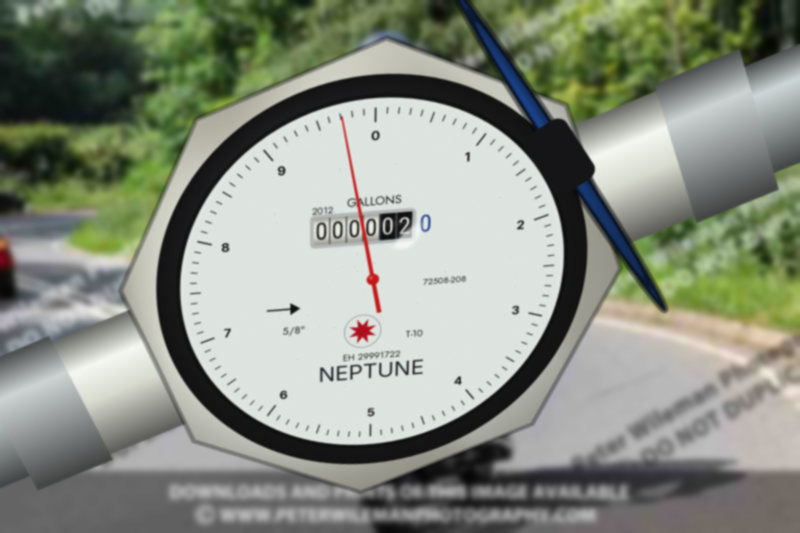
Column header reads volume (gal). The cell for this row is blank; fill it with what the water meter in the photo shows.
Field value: 19.7 gal
